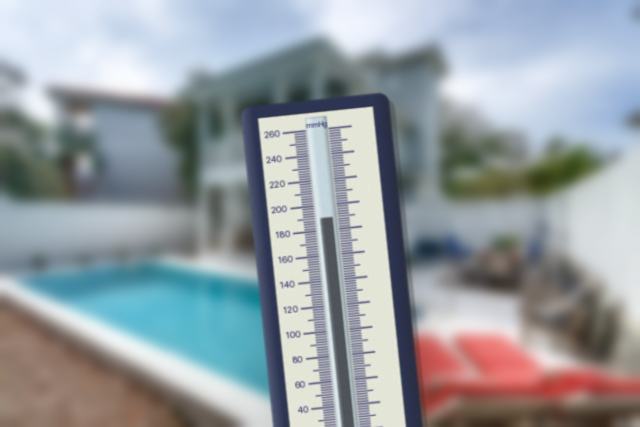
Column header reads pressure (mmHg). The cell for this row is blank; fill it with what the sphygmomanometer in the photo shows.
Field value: 190 mmHg
